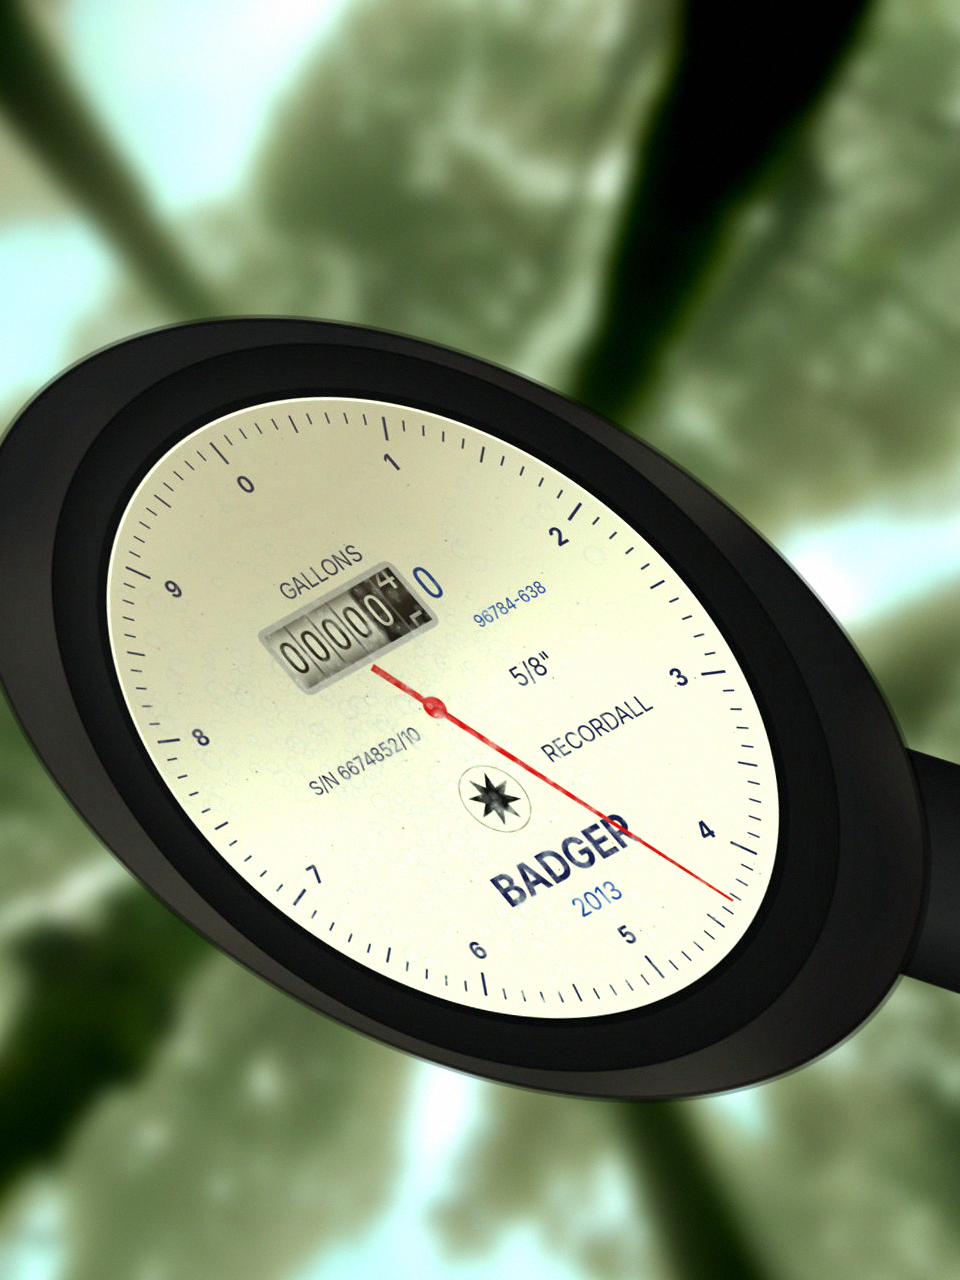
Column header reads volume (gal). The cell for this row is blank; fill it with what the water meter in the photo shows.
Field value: 44.3 gal
